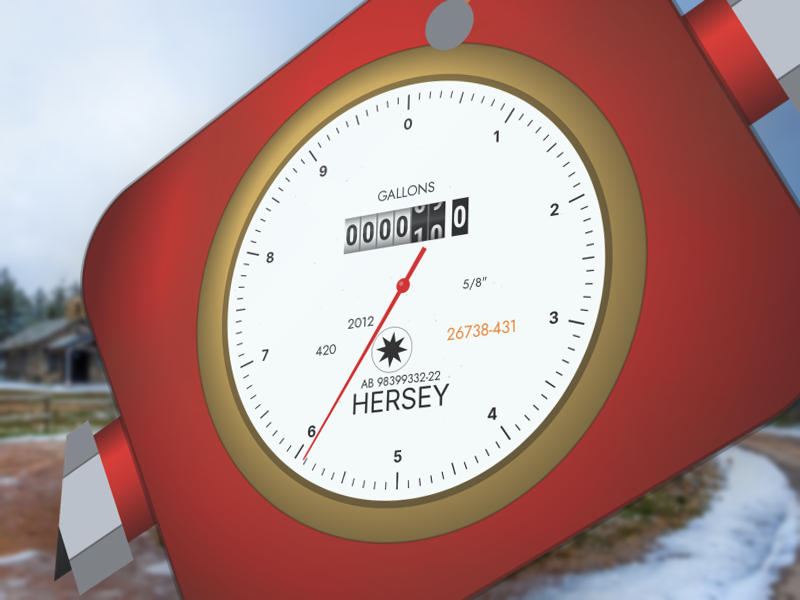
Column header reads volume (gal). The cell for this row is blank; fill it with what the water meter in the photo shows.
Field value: 95.9 gal
